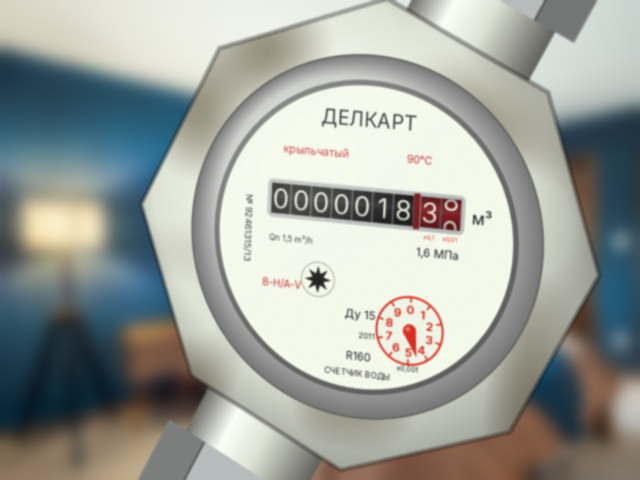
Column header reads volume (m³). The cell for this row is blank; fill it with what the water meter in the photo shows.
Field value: 18.384 m³
